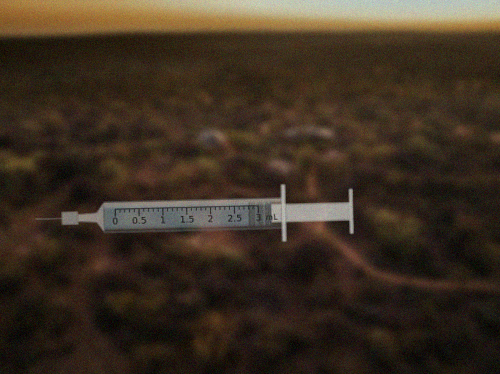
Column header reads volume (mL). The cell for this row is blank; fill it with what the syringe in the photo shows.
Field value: 2.8 mL
